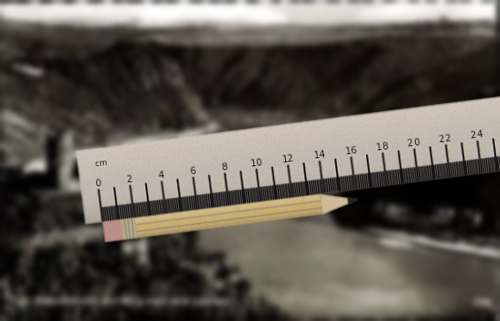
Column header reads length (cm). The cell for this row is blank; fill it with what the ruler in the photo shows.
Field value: 16 cm
